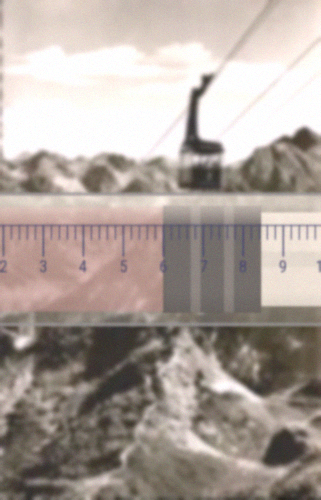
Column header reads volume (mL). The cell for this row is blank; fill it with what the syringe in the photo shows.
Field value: 6 mL
